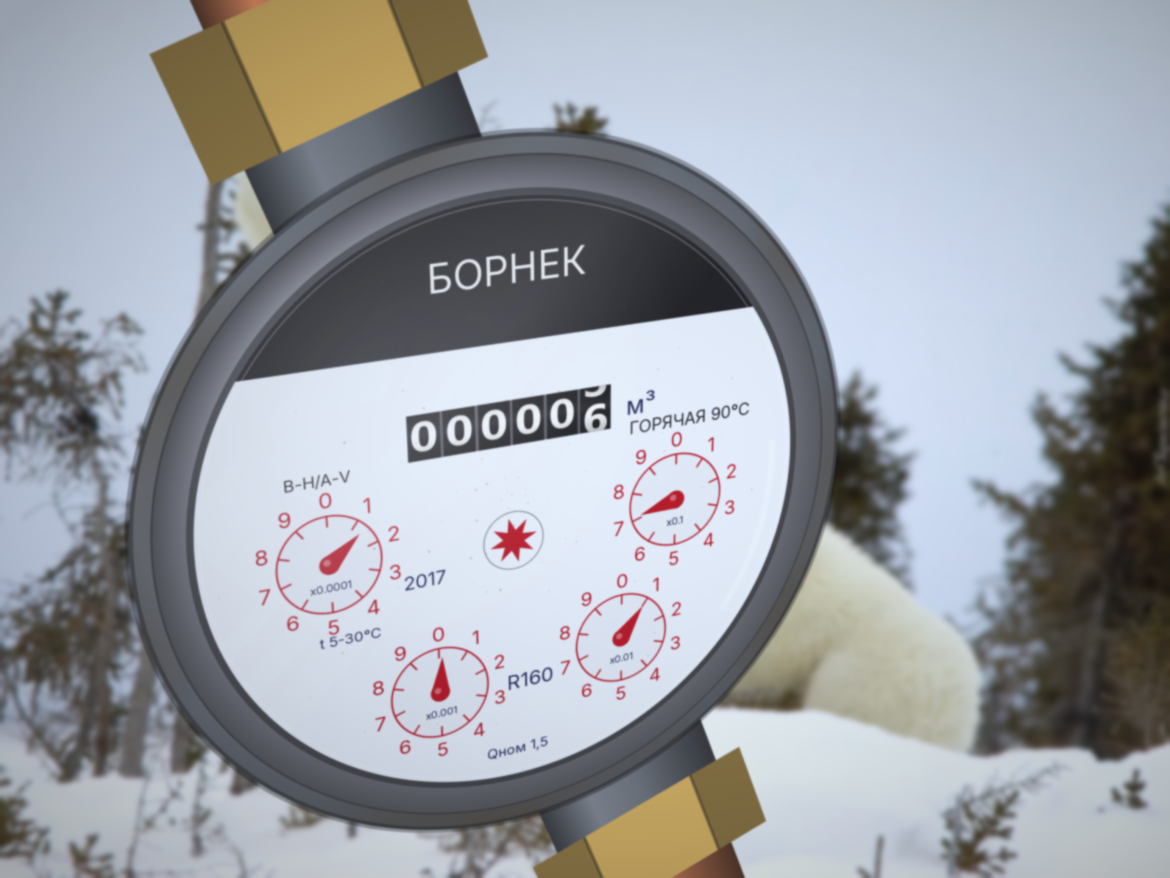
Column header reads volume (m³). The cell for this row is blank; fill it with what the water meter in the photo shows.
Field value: 5.7101 m³
